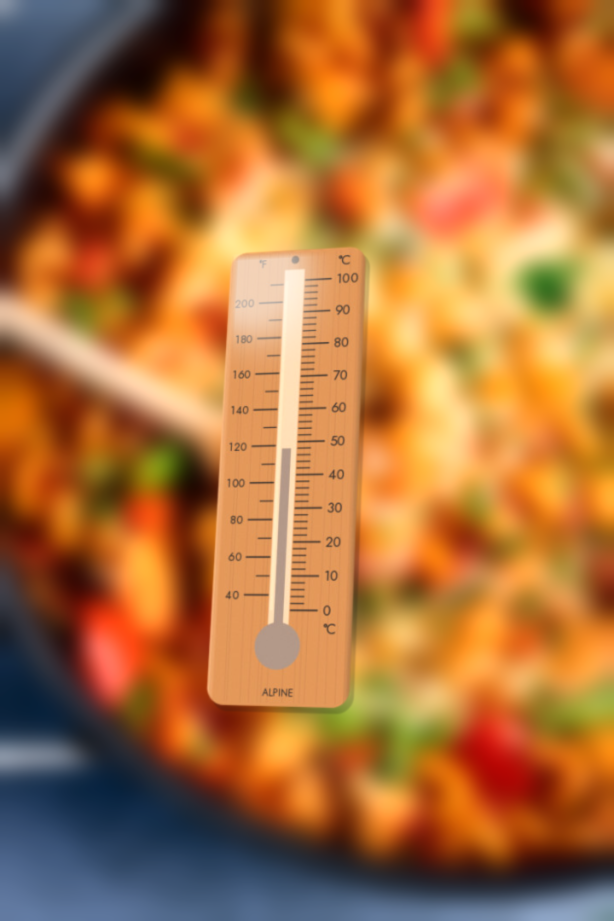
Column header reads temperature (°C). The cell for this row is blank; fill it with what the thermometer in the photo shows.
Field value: 48 °C
